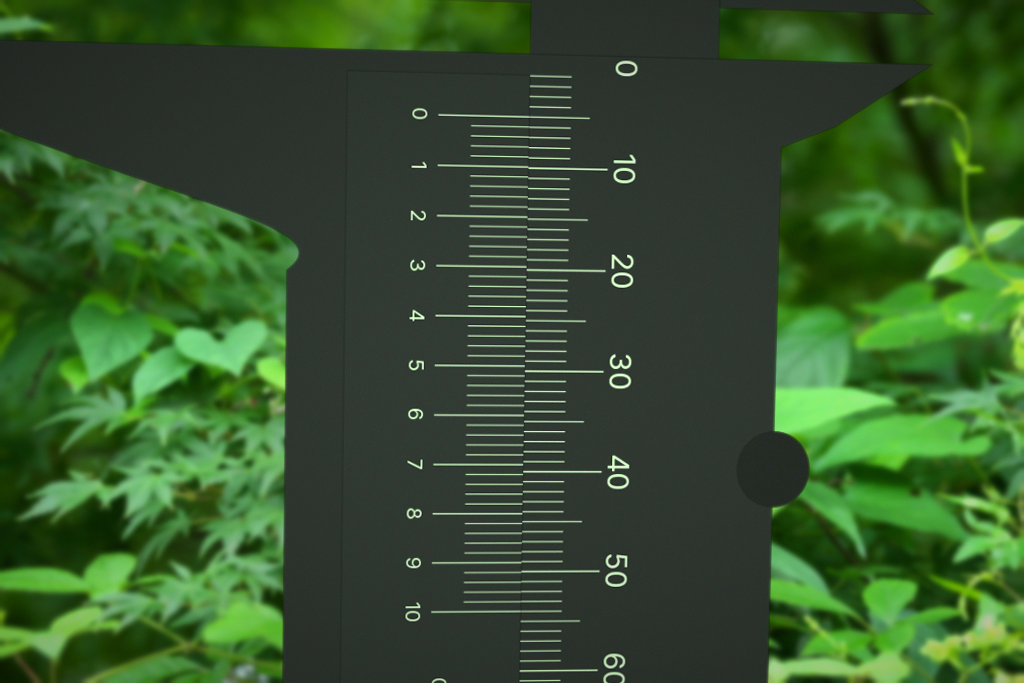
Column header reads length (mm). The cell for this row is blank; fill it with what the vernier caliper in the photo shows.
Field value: 5.0 mm
